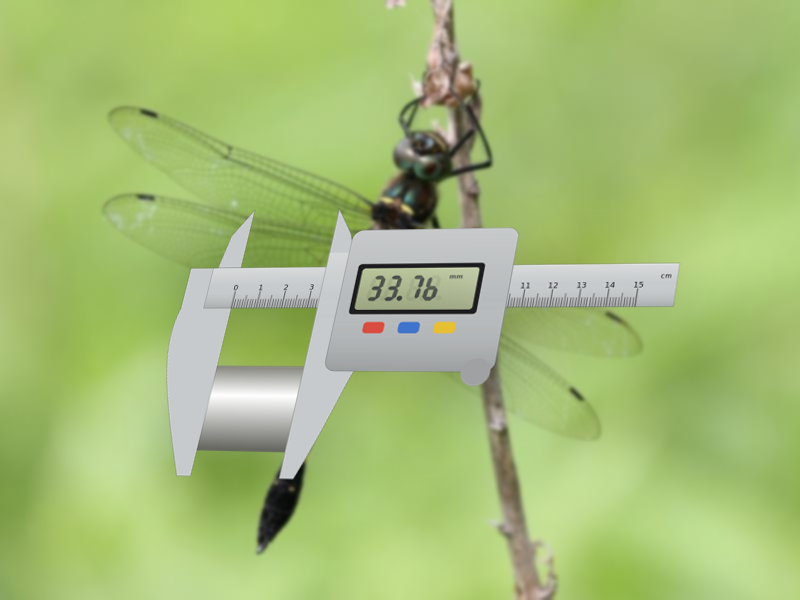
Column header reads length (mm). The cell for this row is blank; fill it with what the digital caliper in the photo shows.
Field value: 33.76 mm
